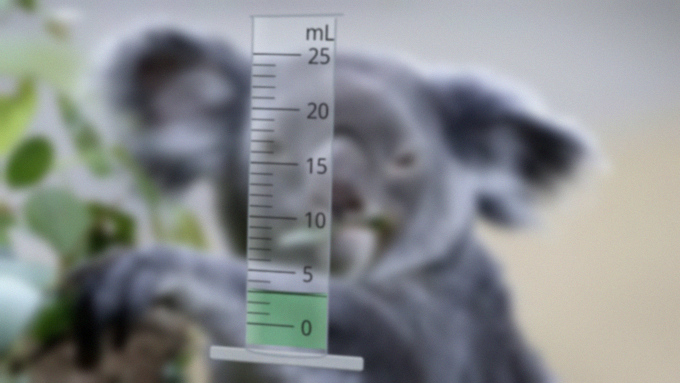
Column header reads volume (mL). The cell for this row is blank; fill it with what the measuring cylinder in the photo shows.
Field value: 3 mL
